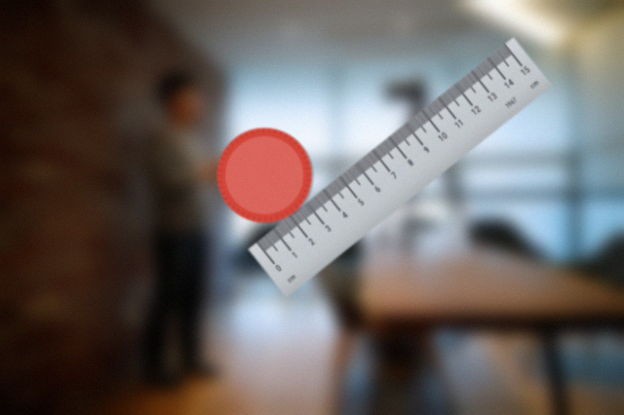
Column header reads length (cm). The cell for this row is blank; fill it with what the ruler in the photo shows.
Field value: 4.5 cm
